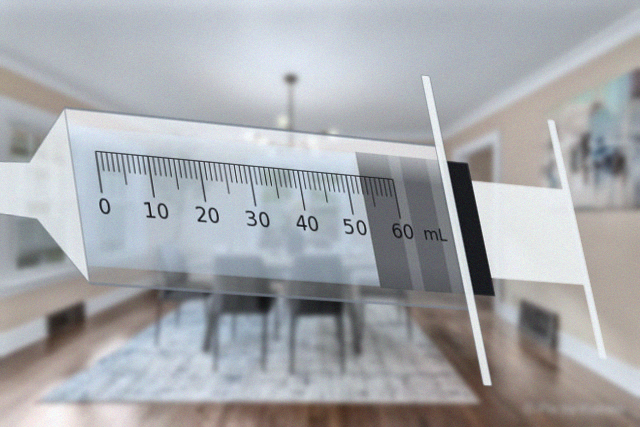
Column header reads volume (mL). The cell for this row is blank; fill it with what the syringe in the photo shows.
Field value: 53 mL
